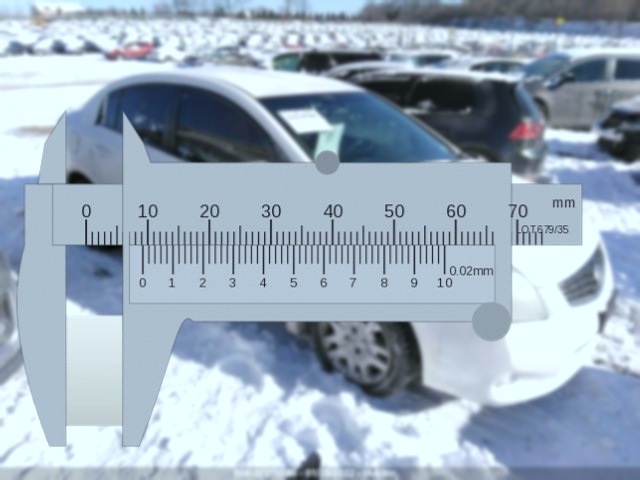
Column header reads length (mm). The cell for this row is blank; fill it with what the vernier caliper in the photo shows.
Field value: 9.2 mm
